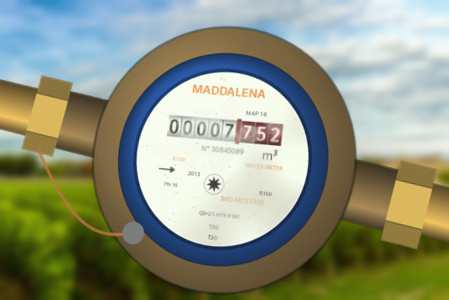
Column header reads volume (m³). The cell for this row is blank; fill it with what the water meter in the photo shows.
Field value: 7.752 m³
